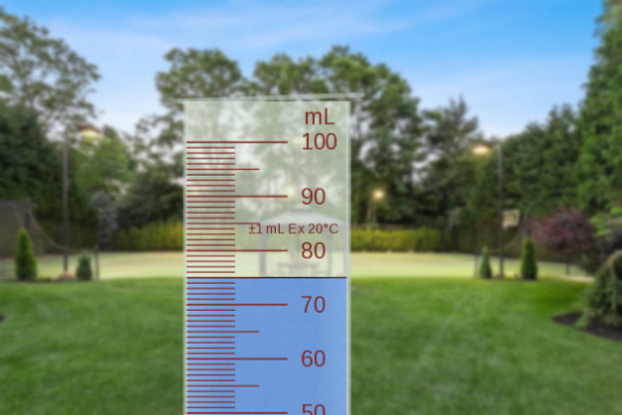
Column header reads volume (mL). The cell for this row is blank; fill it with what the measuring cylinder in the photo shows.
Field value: 75 mL
